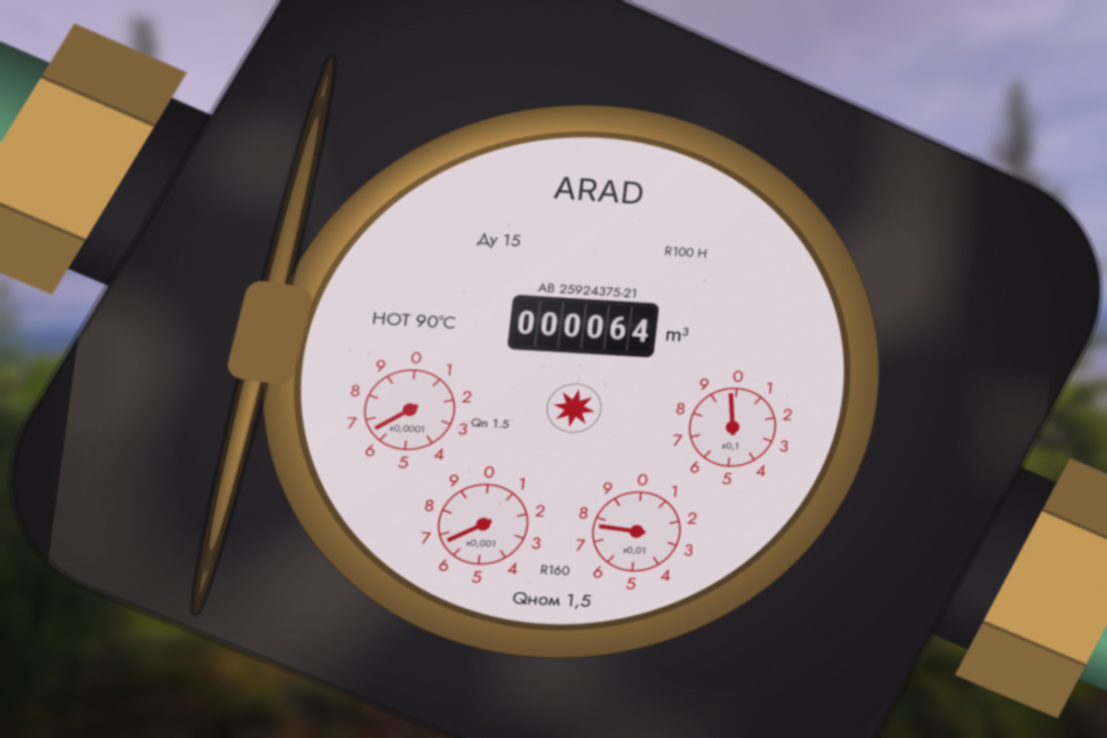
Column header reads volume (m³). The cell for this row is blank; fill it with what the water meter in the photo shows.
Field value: 63.9766 m³
